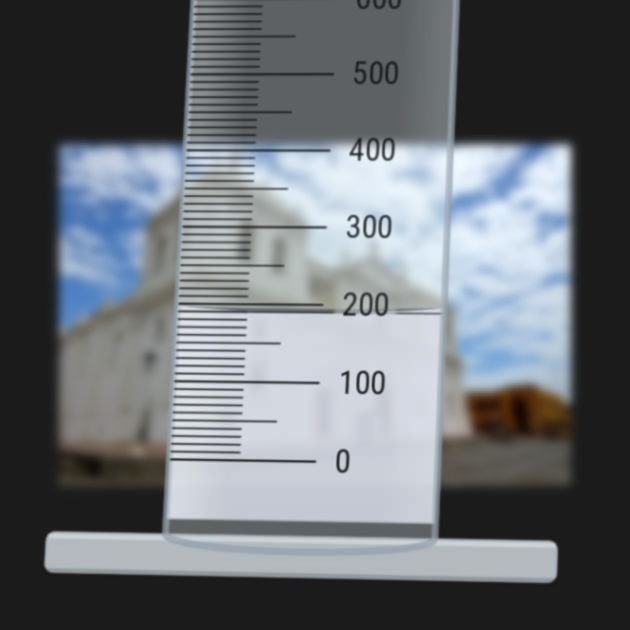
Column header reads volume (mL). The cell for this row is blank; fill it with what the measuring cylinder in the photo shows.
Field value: 190 mL
